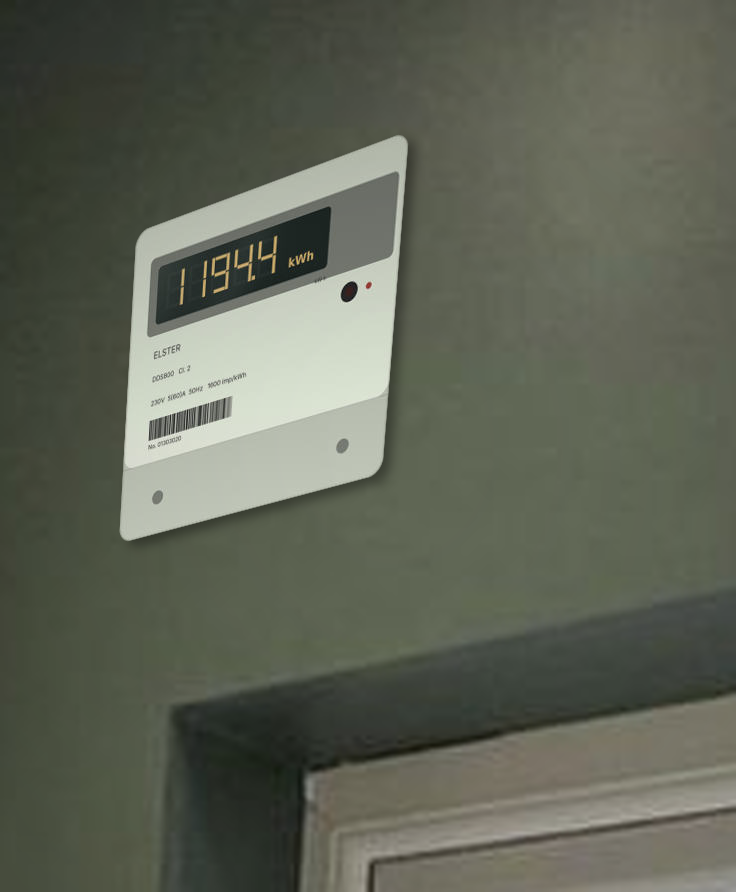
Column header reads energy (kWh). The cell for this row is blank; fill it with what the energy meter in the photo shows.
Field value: 1194.4 kWh
